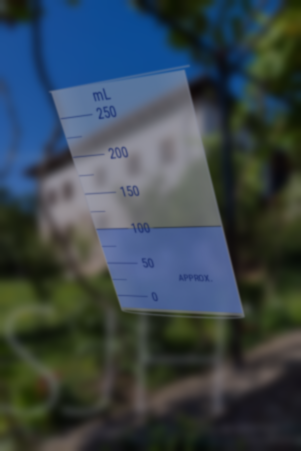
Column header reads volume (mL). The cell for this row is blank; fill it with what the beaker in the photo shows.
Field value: 100 mL
